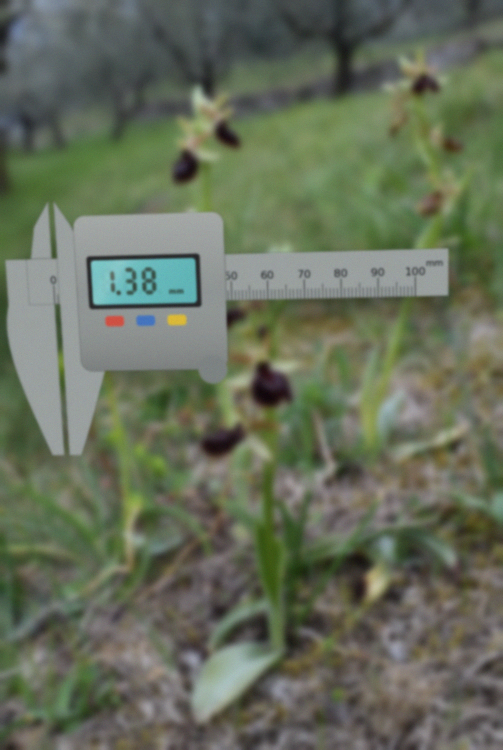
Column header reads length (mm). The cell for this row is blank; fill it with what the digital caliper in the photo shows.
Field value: 1.38 mm
